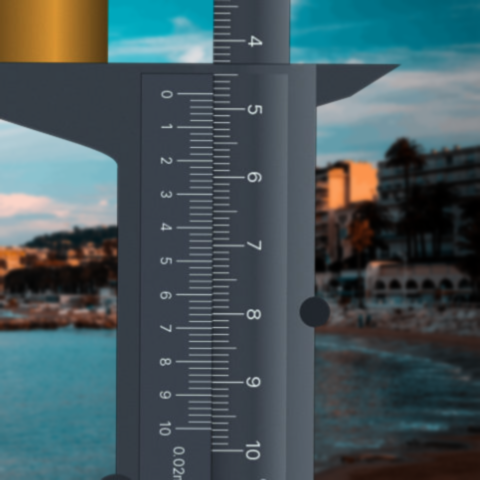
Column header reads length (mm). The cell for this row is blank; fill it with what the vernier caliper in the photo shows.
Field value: 47.8 mm
